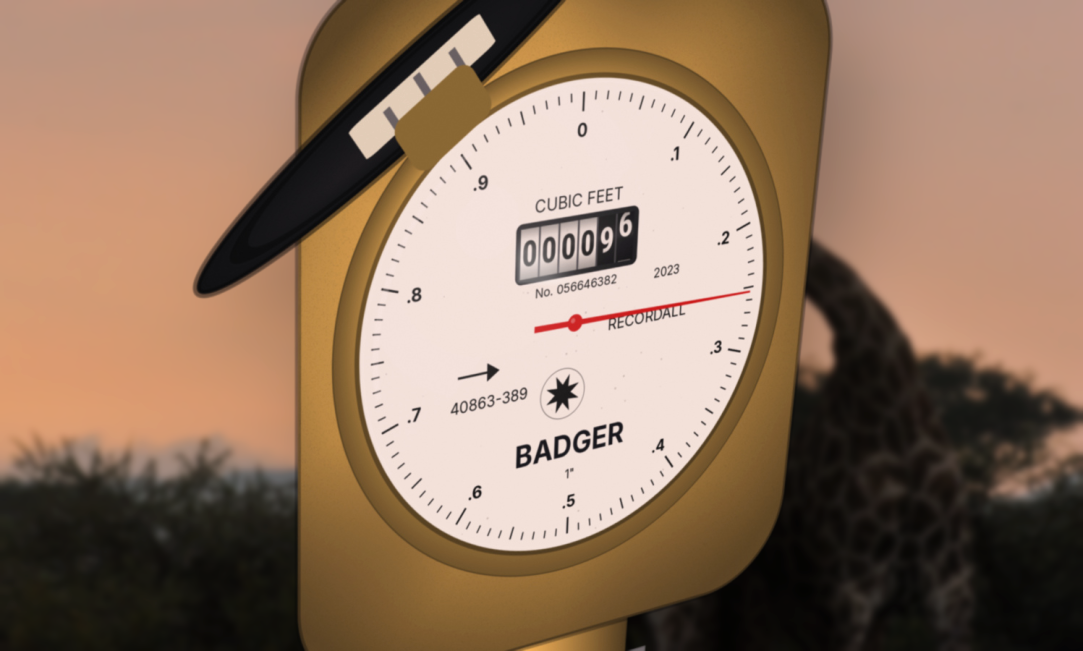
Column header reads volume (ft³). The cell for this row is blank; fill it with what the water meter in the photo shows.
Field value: 96.25 ft³
